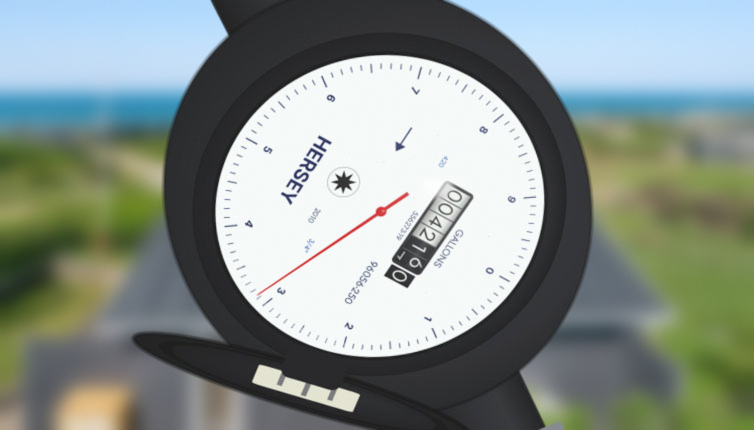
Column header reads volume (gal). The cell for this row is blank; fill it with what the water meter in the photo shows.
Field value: 42163.1 gal
